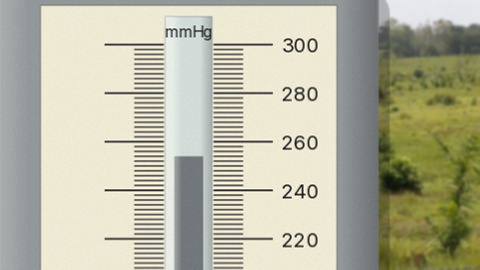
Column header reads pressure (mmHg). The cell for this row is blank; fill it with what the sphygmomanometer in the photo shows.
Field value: 254 mmHg
